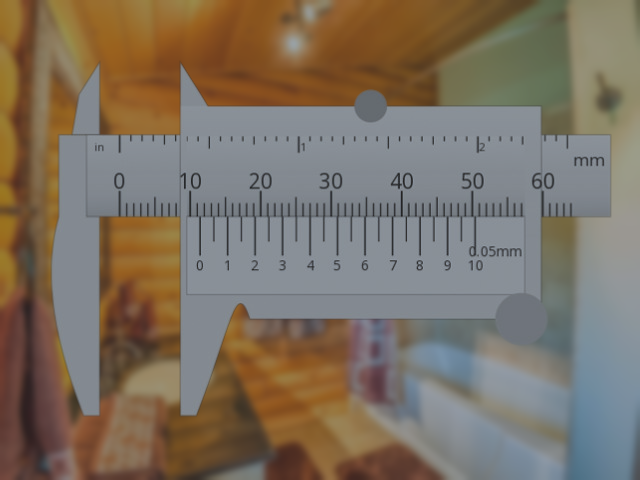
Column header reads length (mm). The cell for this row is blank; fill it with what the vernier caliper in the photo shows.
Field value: 11.4 mm
